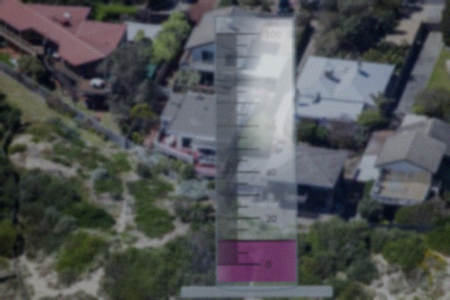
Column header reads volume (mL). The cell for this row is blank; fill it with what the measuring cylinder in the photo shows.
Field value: 10 mL
